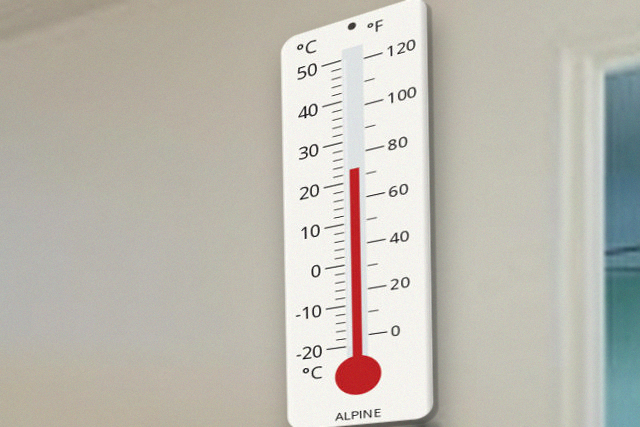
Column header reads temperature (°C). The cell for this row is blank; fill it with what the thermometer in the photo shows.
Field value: 23 °C
